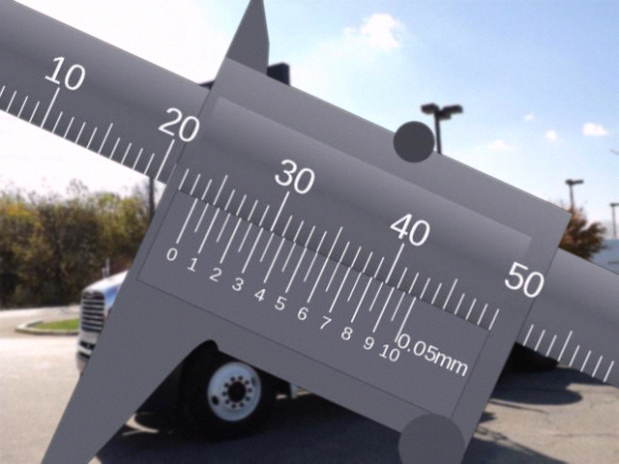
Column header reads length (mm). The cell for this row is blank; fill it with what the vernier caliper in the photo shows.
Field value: 23.6 mm
